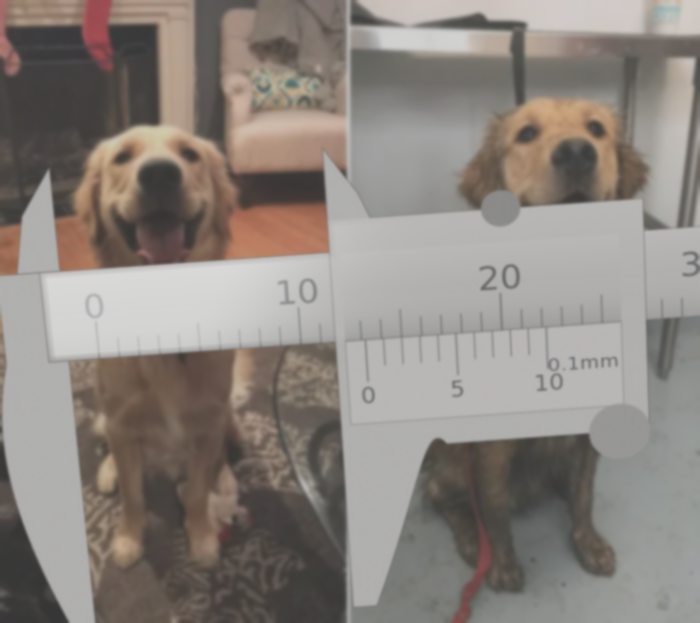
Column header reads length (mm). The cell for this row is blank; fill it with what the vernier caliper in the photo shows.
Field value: 13.2 mm
